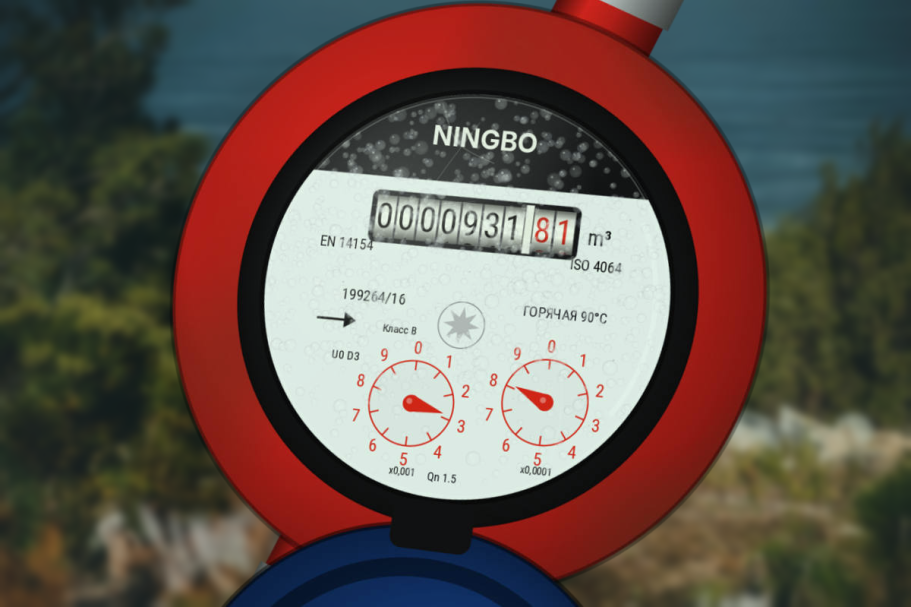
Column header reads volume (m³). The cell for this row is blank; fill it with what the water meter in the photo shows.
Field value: 931.8128 m³
